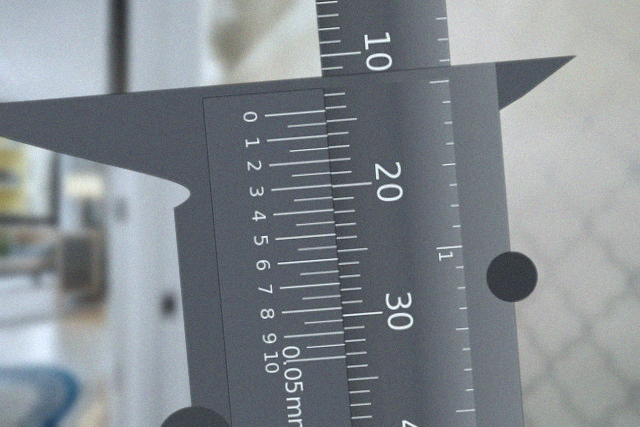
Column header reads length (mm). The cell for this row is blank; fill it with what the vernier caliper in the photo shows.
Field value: 14.2 mm
